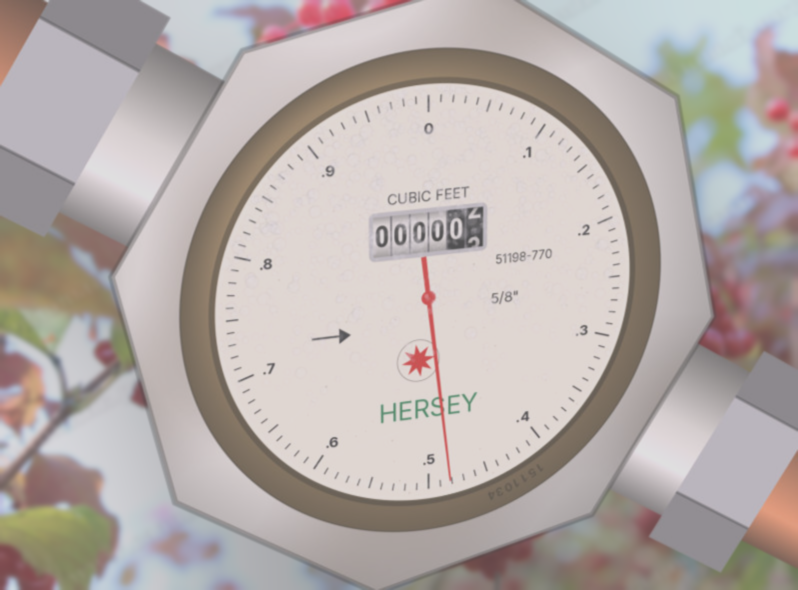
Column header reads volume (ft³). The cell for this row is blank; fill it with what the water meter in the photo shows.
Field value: 2.48 ft³
